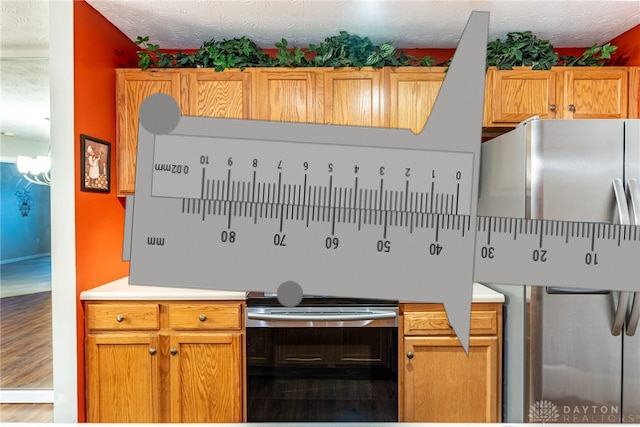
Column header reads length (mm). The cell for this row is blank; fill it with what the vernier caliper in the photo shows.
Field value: 36.5 mm
